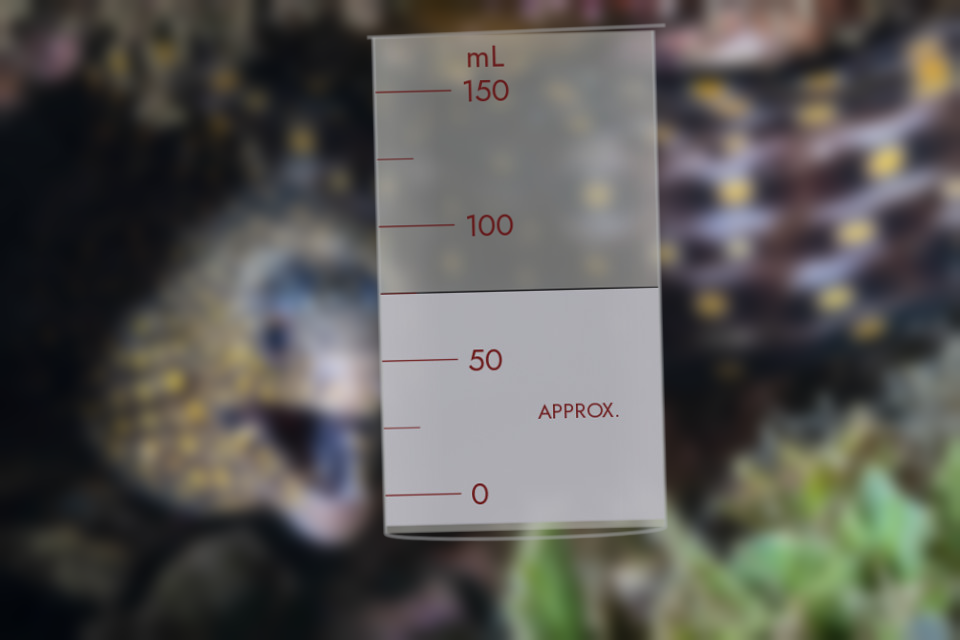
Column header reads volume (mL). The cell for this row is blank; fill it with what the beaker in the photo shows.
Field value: 75 mL
